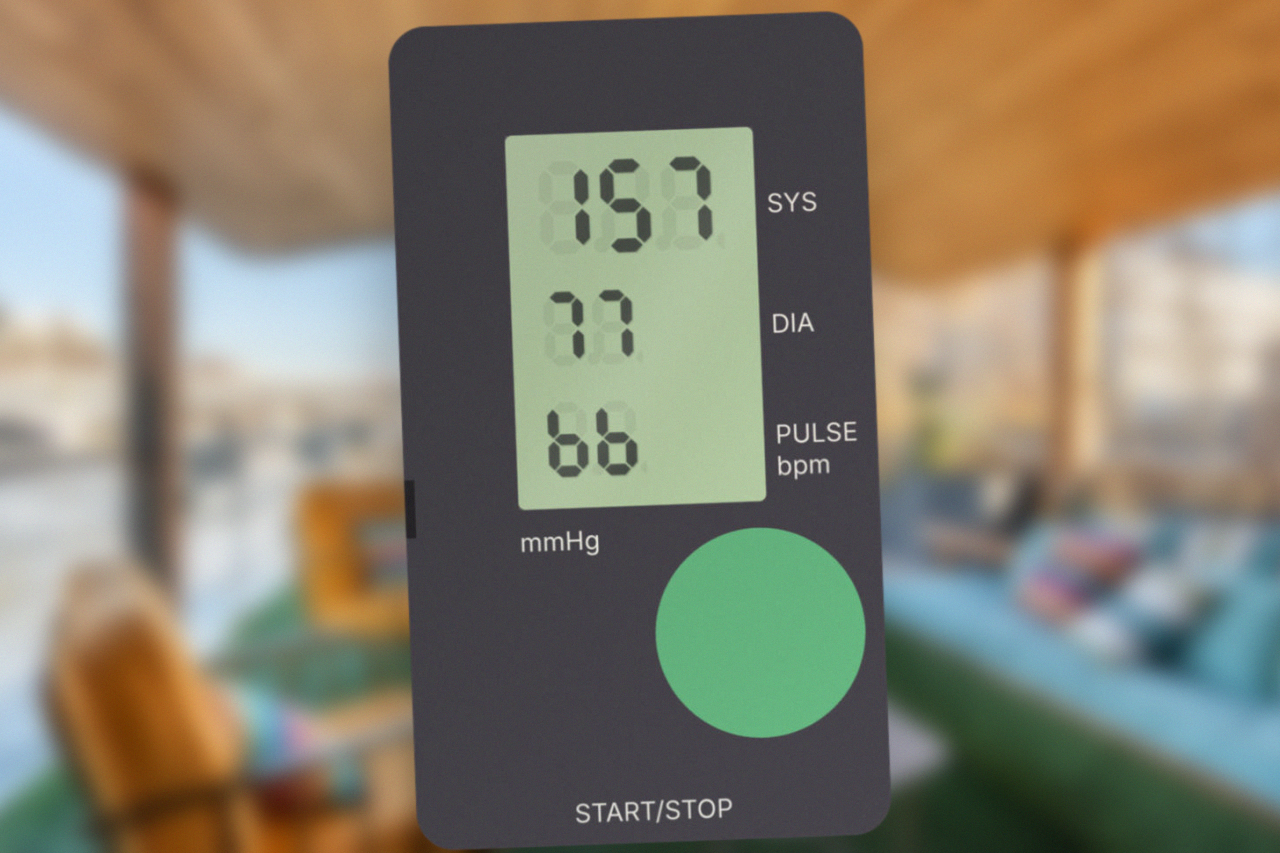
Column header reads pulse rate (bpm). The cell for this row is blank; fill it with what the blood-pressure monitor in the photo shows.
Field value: 66 bpm
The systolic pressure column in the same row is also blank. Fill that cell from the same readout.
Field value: 157 mmHg
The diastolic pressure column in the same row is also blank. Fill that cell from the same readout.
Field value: 77 mmHg
